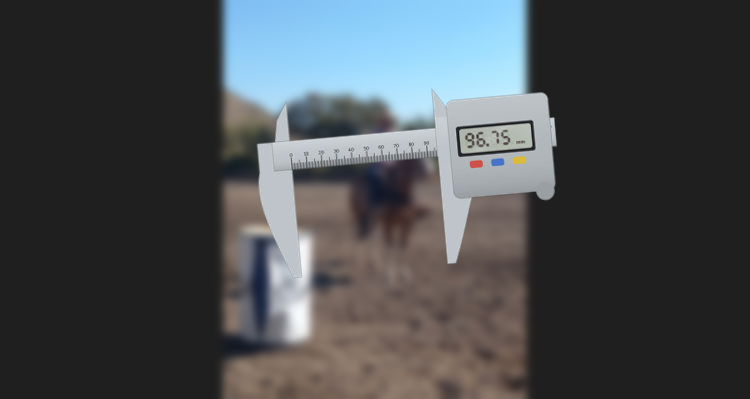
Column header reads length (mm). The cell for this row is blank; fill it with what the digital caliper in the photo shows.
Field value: 96.75 mm
